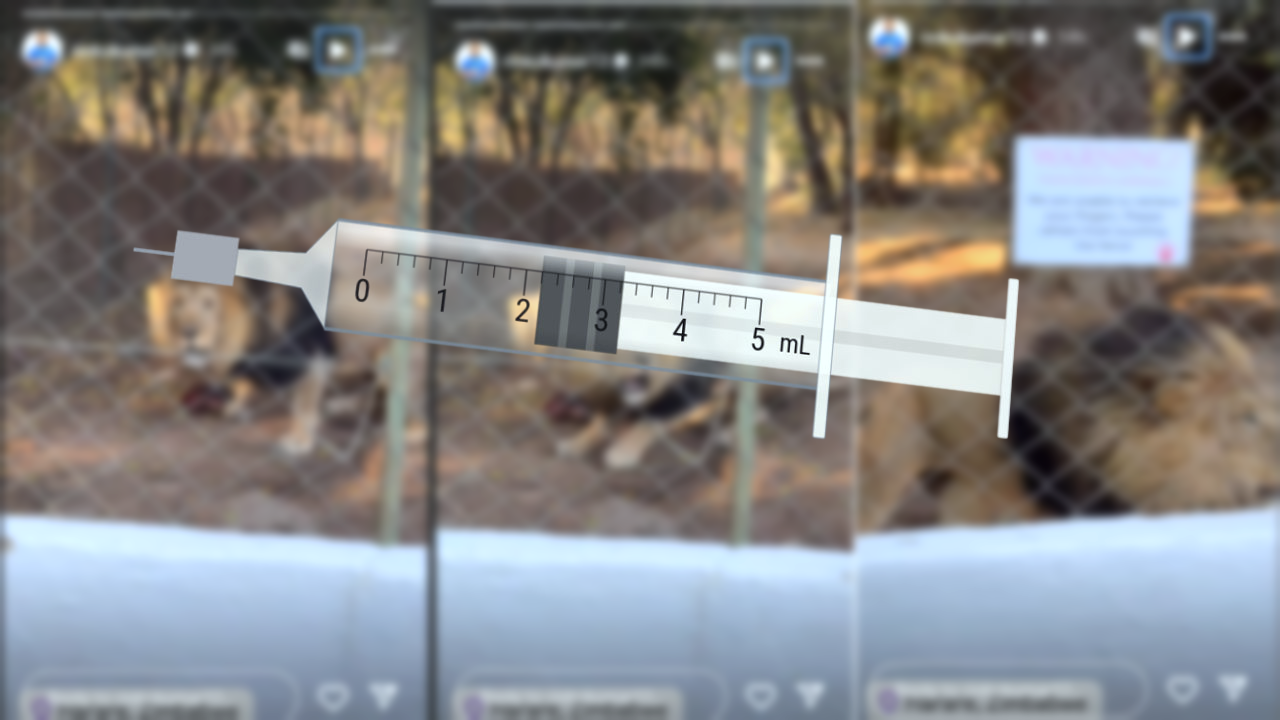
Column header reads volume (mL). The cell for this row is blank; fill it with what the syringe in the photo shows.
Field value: 2.2 mL
